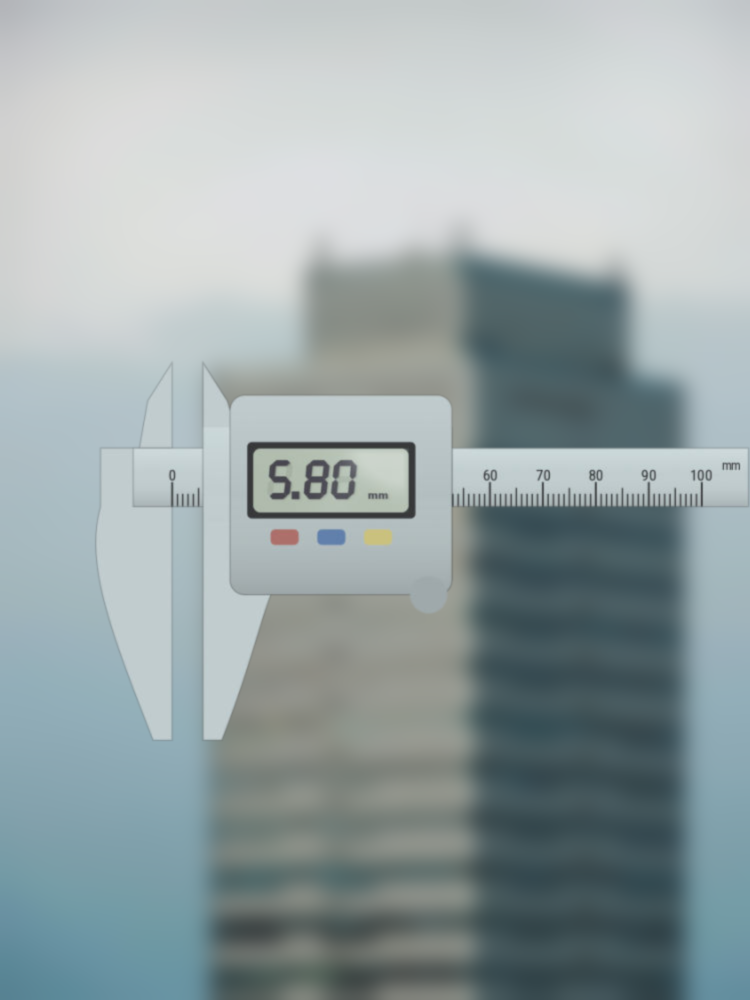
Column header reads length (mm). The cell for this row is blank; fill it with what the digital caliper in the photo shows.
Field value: 5.80 mm
